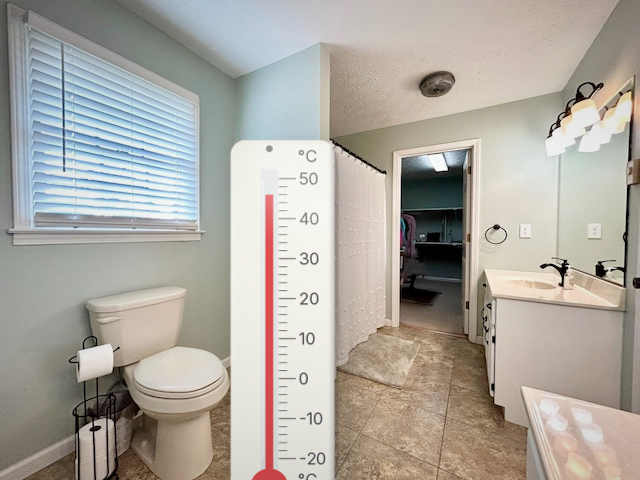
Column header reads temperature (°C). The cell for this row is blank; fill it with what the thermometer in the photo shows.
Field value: 46 °C
